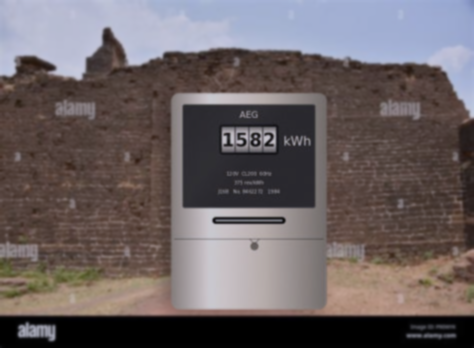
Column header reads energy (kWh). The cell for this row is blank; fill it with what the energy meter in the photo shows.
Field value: 1582 kWh
